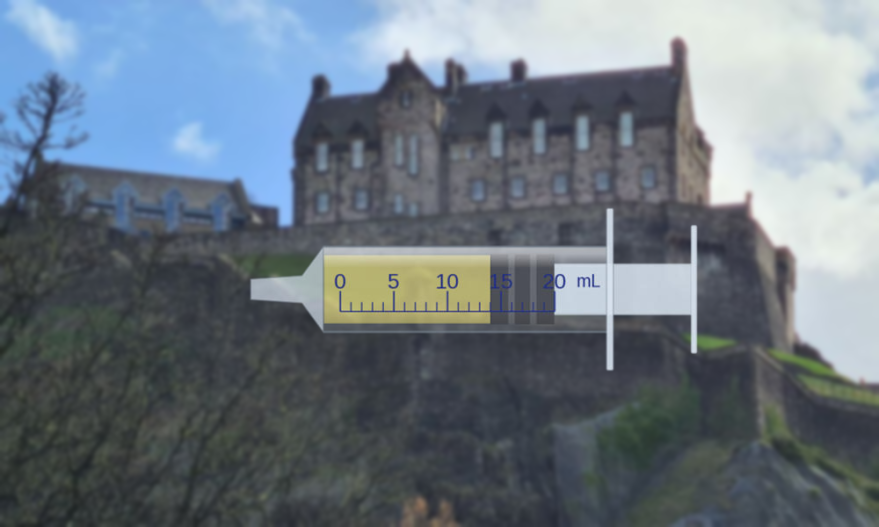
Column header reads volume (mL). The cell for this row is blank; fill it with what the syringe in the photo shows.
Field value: 14 mL
